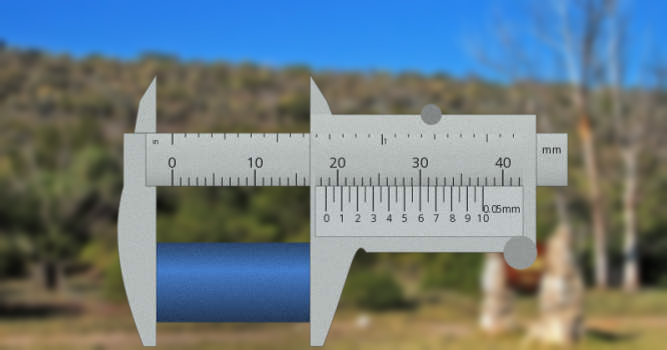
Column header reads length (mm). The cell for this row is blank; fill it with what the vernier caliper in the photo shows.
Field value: 18.6 mm
